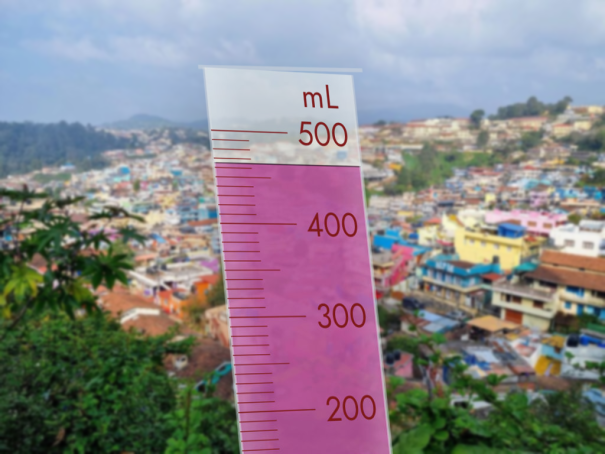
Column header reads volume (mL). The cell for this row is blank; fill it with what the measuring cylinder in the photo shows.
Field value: 465 mL
